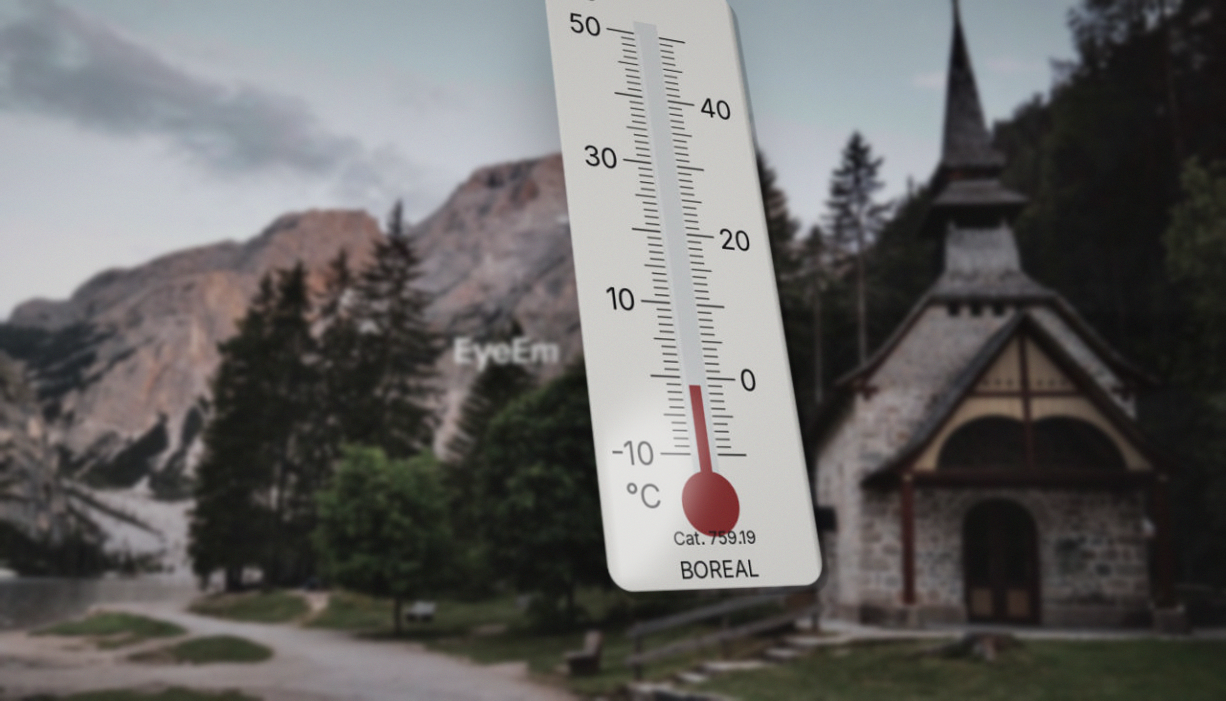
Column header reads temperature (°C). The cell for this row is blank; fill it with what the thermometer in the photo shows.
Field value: -1 °C
